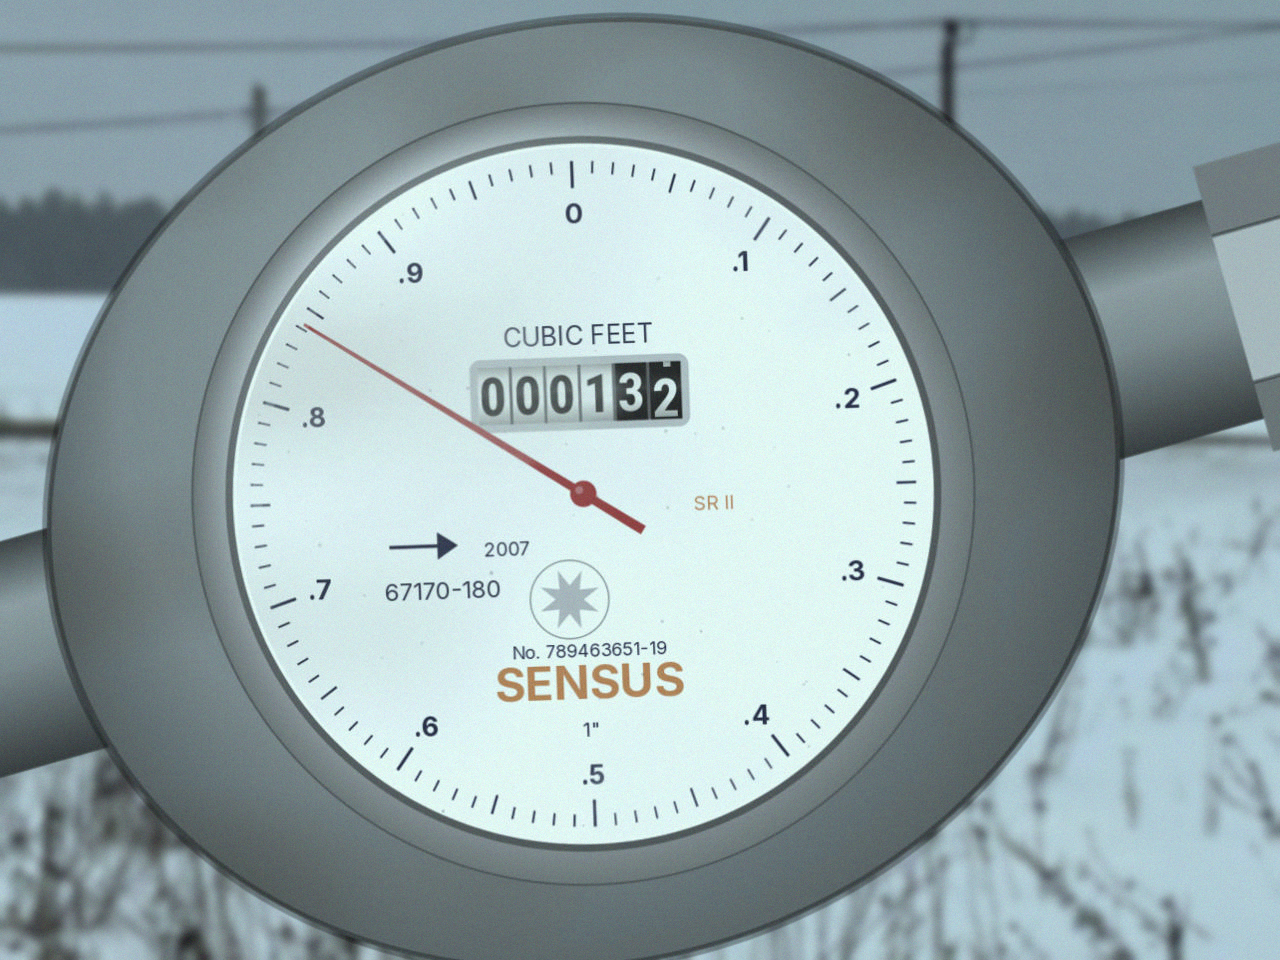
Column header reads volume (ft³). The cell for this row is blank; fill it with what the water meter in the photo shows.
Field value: 131.84 ft³
